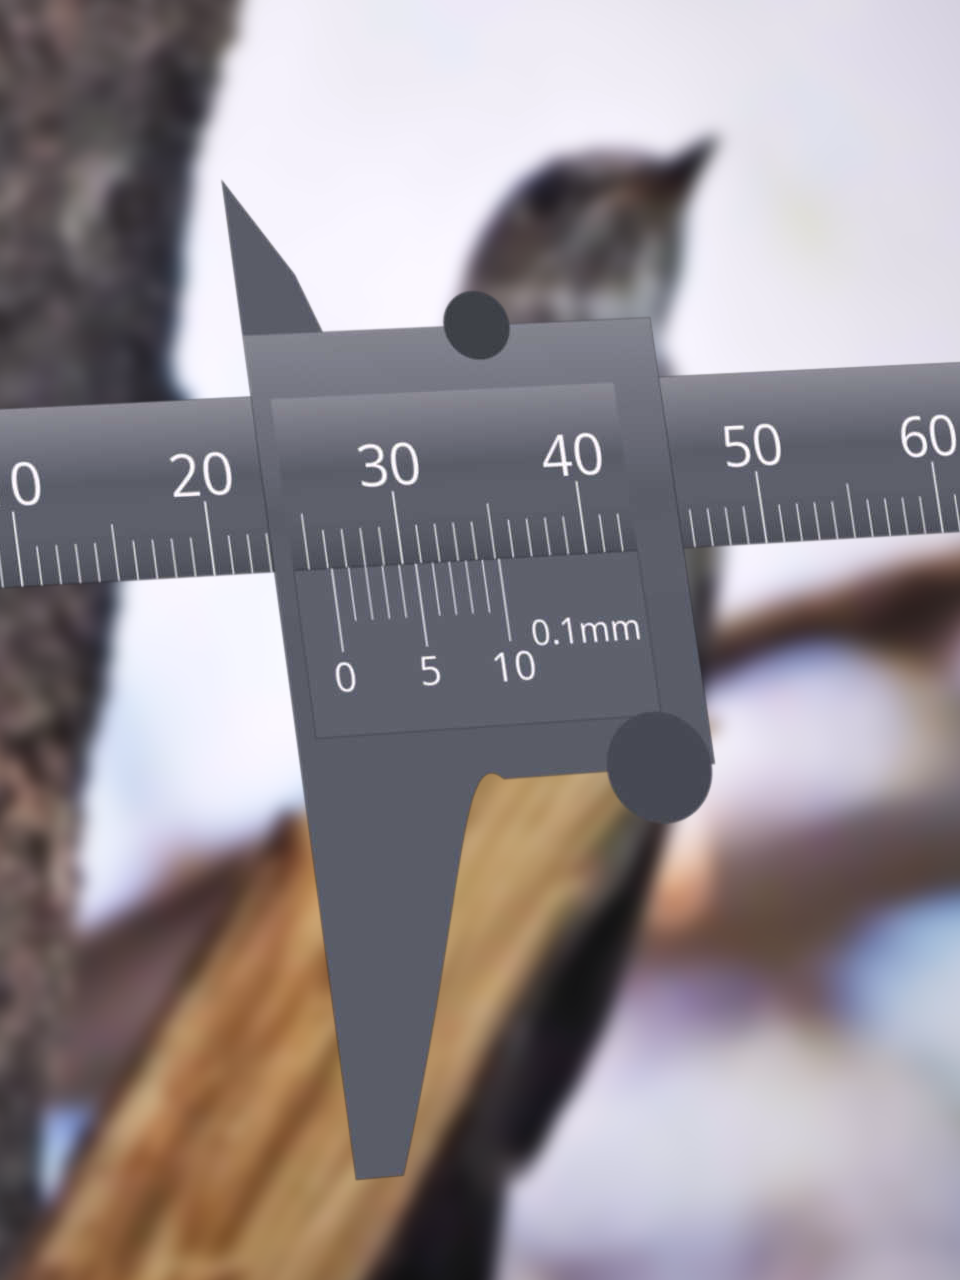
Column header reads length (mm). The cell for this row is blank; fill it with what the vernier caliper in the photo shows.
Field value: 26.2 mm
